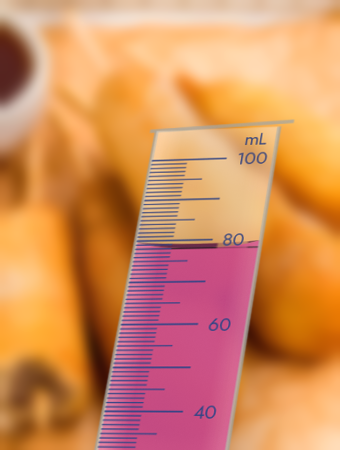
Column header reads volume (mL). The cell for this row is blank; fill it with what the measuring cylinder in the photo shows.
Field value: 78 mL
